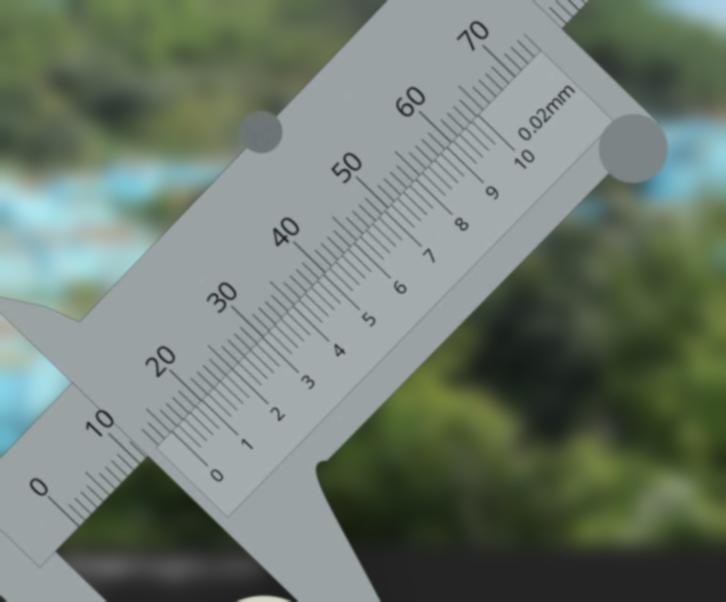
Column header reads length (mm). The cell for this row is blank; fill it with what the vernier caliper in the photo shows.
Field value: 15.2 mm
